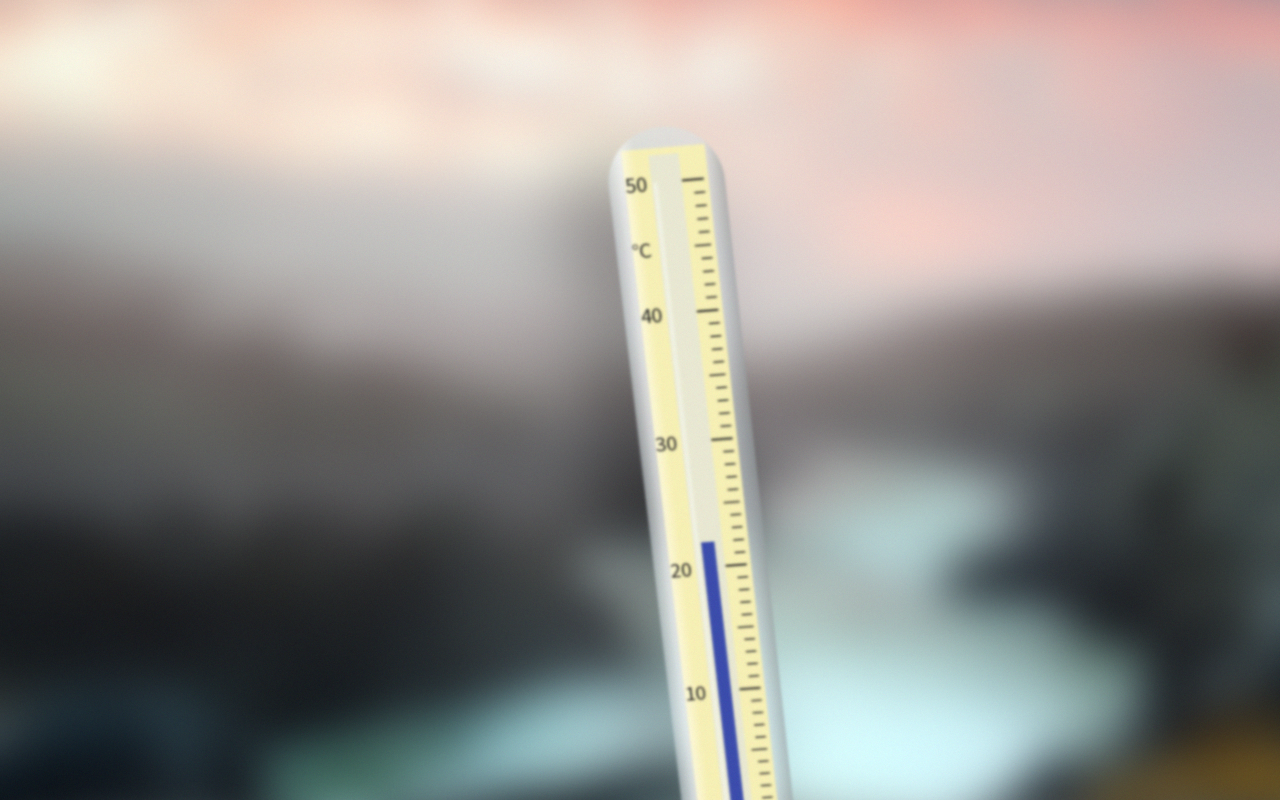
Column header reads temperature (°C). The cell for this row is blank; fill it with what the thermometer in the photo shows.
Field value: 22 °C
